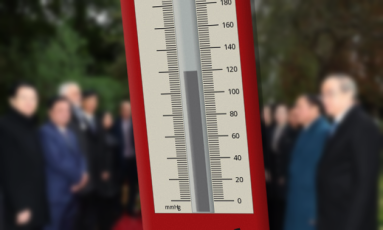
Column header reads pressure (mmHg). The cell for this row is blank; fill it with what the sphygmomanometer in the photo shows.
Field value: 120 mmHg
